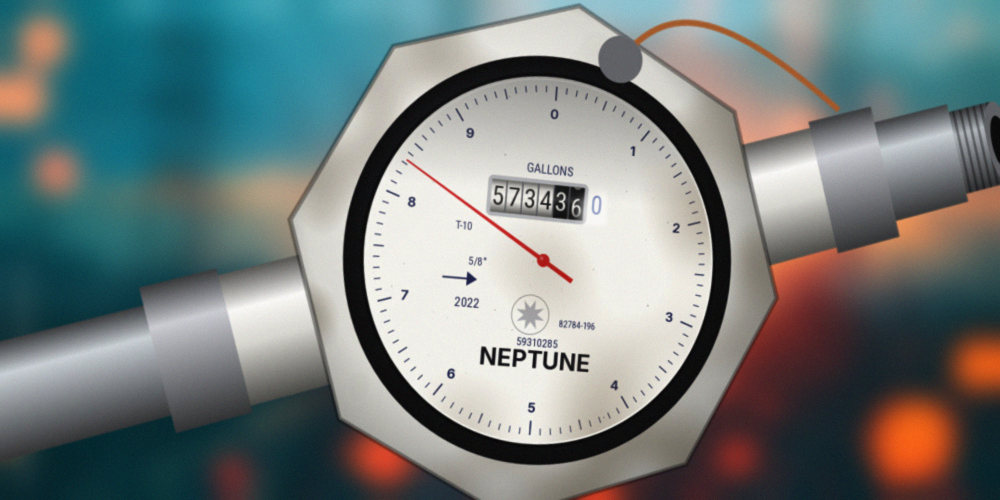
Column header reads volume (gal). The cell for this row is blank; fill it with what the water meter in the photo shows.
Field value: 5734358.3 gal
